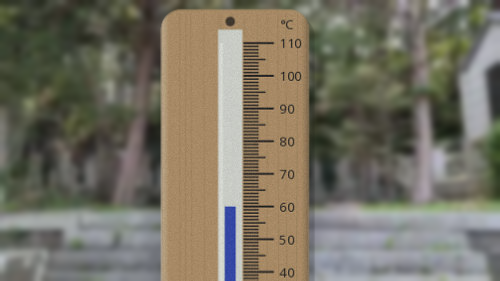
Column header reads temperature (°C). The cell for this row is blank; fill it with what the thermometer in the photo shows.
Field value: 60 °C
